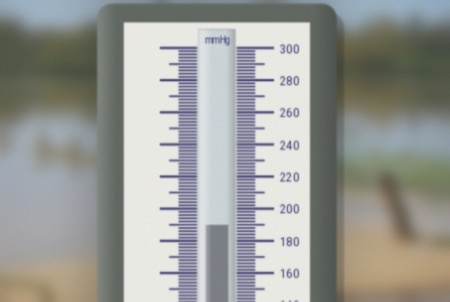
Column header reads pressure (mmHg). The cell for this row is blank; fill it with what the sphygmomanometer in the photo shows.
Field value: 190 mmHg
